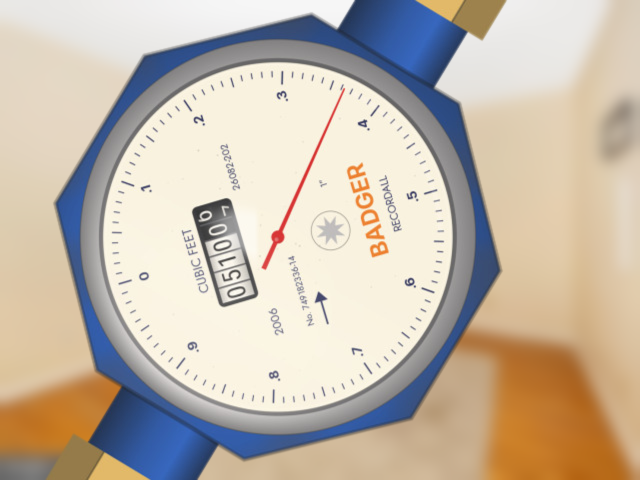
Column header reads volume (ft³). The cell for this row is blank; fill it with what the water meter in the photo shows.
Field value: 51006.36 ft³
